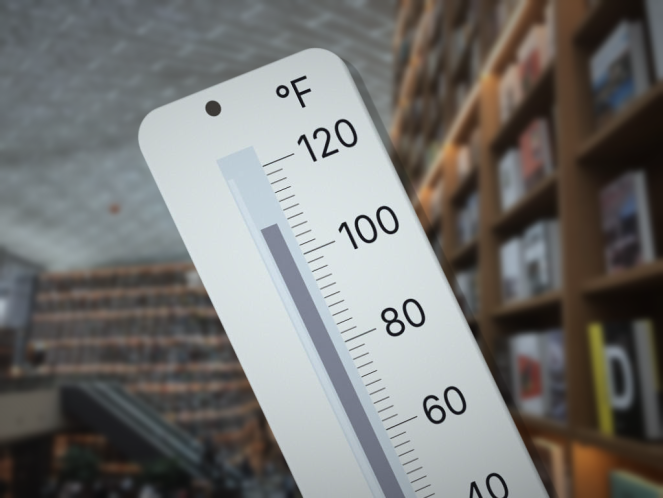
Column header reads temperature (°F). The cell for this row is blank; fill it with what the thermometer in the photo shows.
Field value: 108 °F
